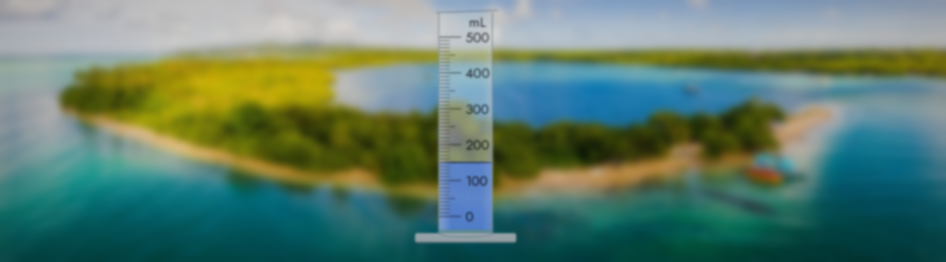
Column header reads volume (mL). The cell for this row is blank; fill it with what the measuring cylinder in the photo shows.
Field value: 150 mL
